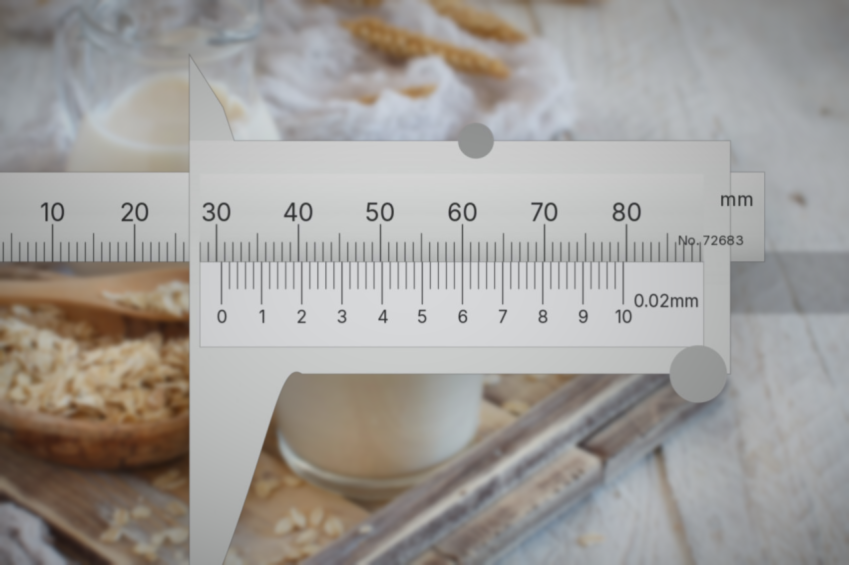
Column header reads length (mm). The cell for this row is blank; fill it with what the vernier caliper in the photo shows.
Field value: 30.6 mm
